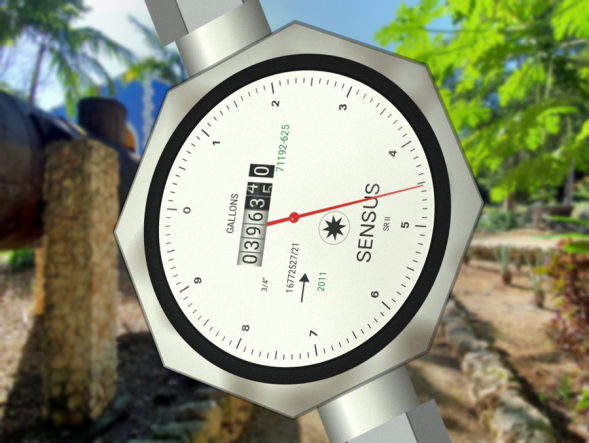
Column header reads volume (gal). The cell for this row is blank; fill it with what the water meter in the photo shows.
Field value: 396344.5 gal
